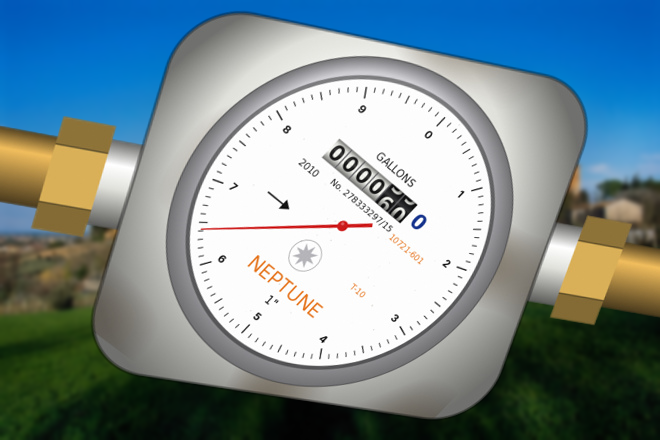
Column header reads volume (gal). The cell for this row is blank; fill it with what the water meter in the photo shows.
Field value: 596.4 gal
